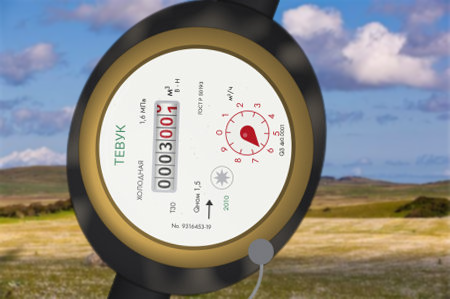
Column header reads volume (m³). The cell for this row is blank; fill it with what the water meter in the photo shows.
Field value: 3.0006 m³
